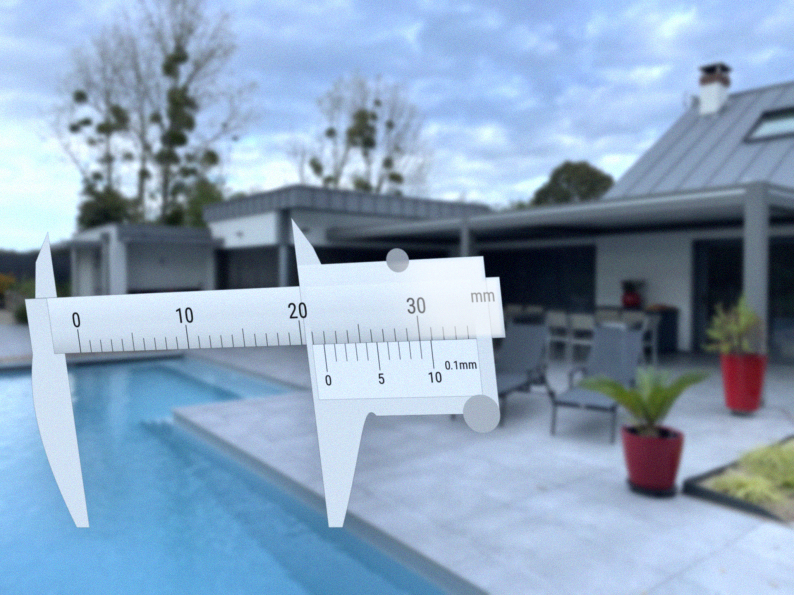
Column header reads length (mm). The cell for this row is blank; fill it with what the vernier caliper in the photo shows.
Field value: 21.9 mm
